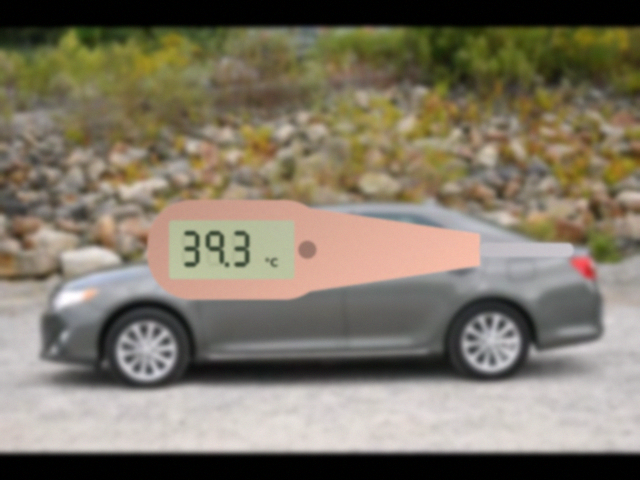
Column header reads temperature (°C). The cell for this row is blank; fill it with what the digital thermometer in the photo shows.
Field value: 39.3 °C
